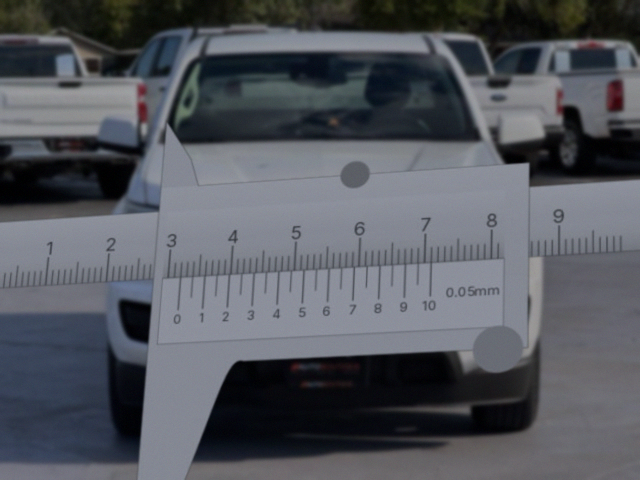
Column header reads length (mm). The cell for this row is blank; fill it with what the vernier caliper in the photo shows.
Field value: 32.0 mm
